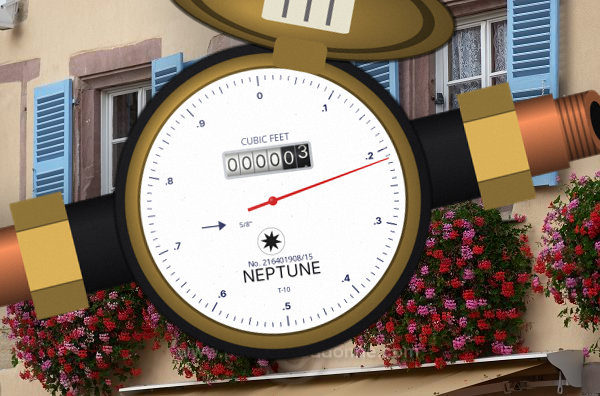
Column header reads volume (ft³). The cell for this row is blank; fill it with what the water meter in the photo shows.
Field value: 3.21 ft³
